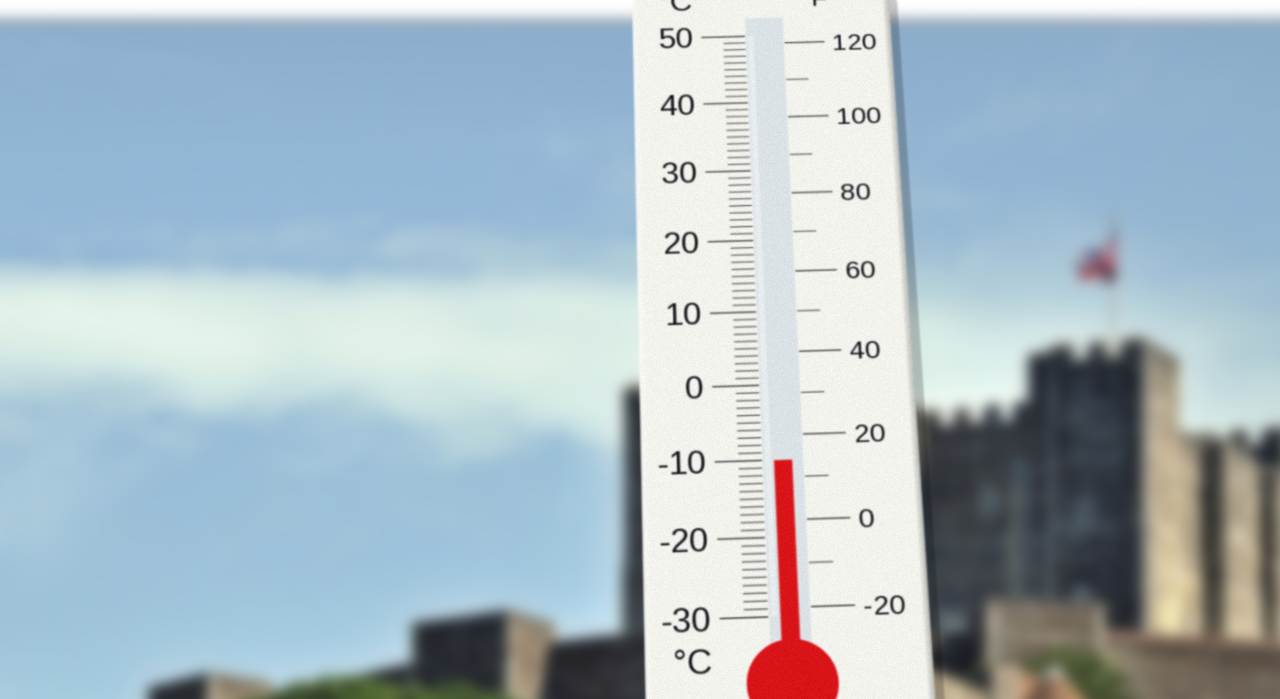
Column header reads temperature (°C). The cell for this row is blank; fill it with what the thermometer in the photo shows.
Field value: -10 °C
